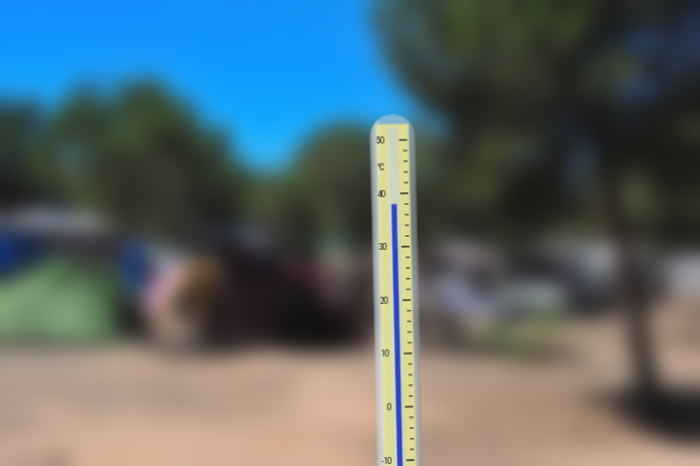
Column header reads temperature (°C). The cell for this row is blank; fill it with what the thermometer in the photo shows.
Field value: 38 °C
